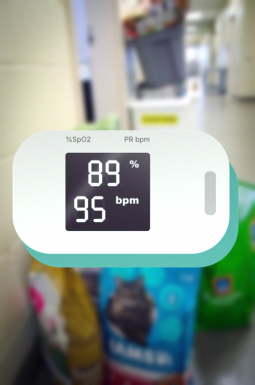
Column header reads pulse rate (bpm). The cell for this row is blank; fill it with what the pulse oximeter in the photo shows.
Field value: 95 bpm
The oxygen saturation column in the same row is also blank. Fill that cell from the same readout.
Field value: 89 %
